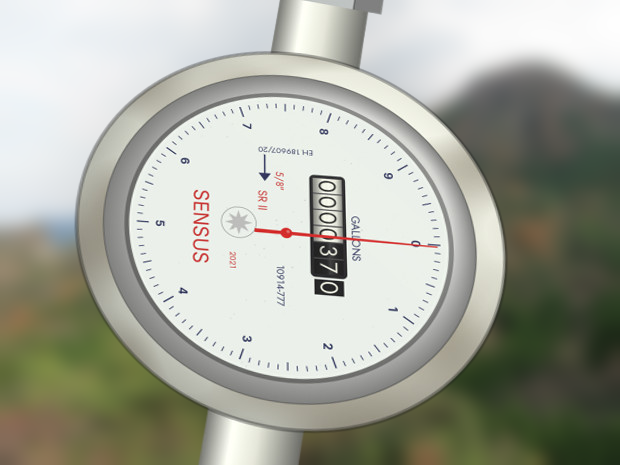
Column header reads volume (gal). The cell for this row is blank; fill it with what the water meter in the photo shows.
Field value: 370.0 gal
